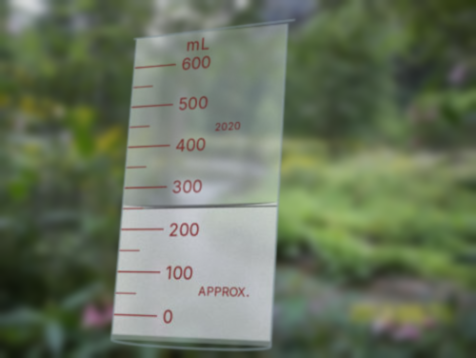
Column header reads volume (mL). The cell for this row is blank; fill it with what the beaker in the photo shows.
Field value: 250 mL
